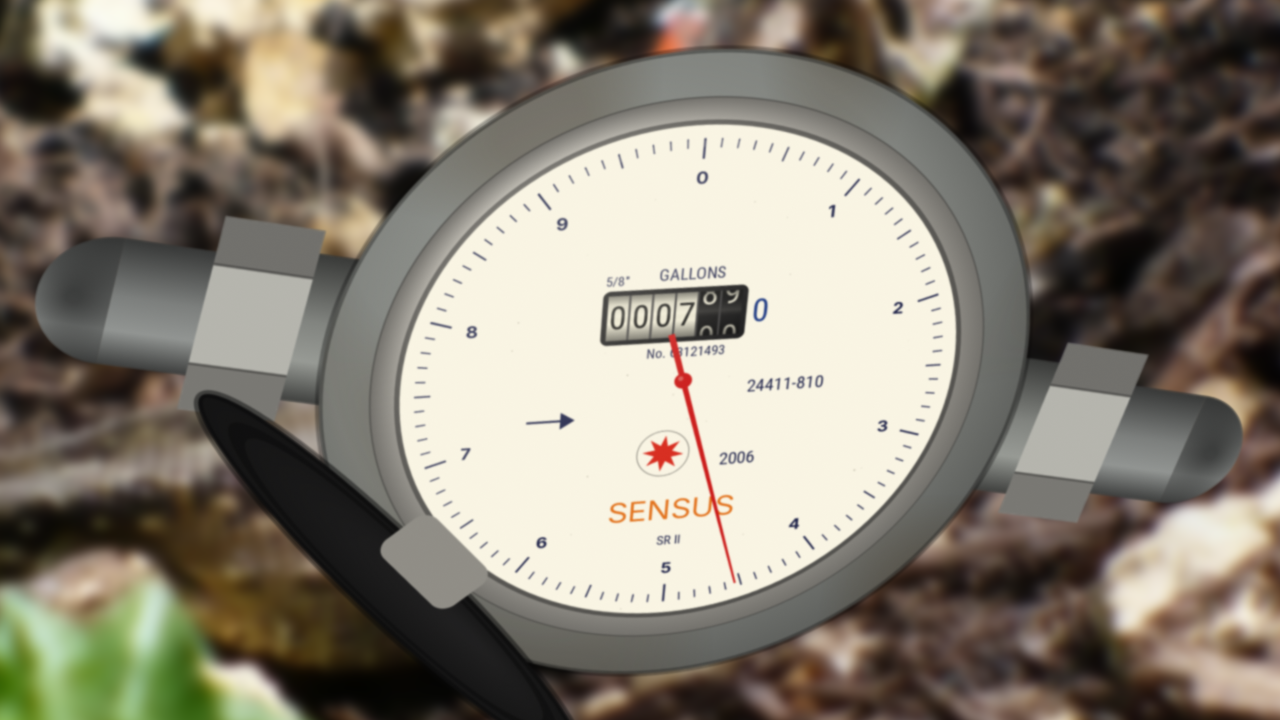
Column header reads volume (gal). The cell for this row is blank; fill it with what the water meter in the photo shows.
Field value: 7894.5 gal
